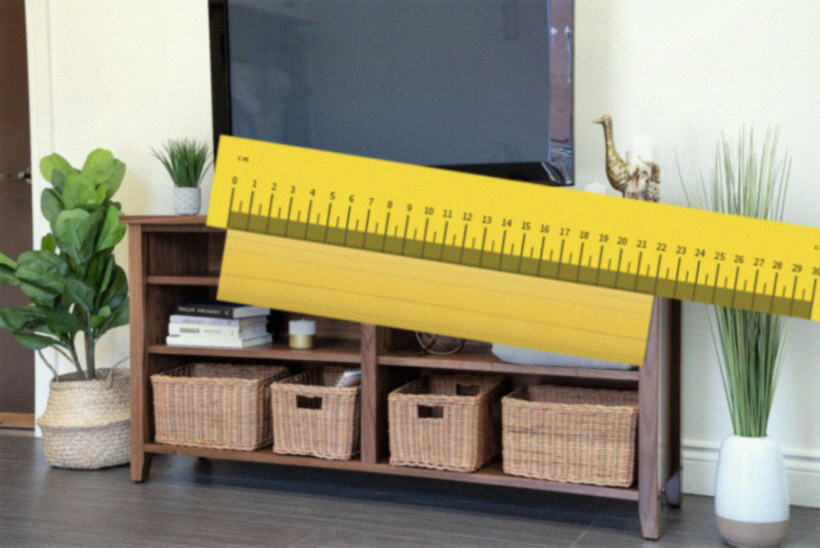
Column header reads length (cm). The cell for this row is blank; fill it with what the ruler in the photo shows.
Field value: 22 cm
